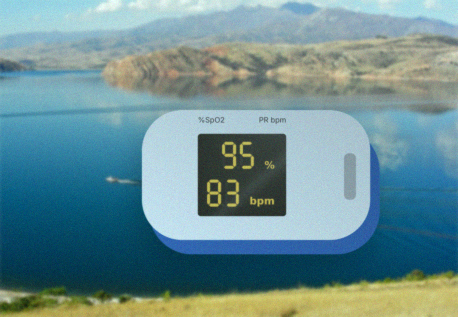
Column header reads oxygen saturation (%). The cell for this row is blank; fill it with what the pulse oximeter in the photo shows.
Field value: 95 %
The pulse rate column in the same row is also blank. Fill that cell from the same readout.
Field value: 83 bpm
